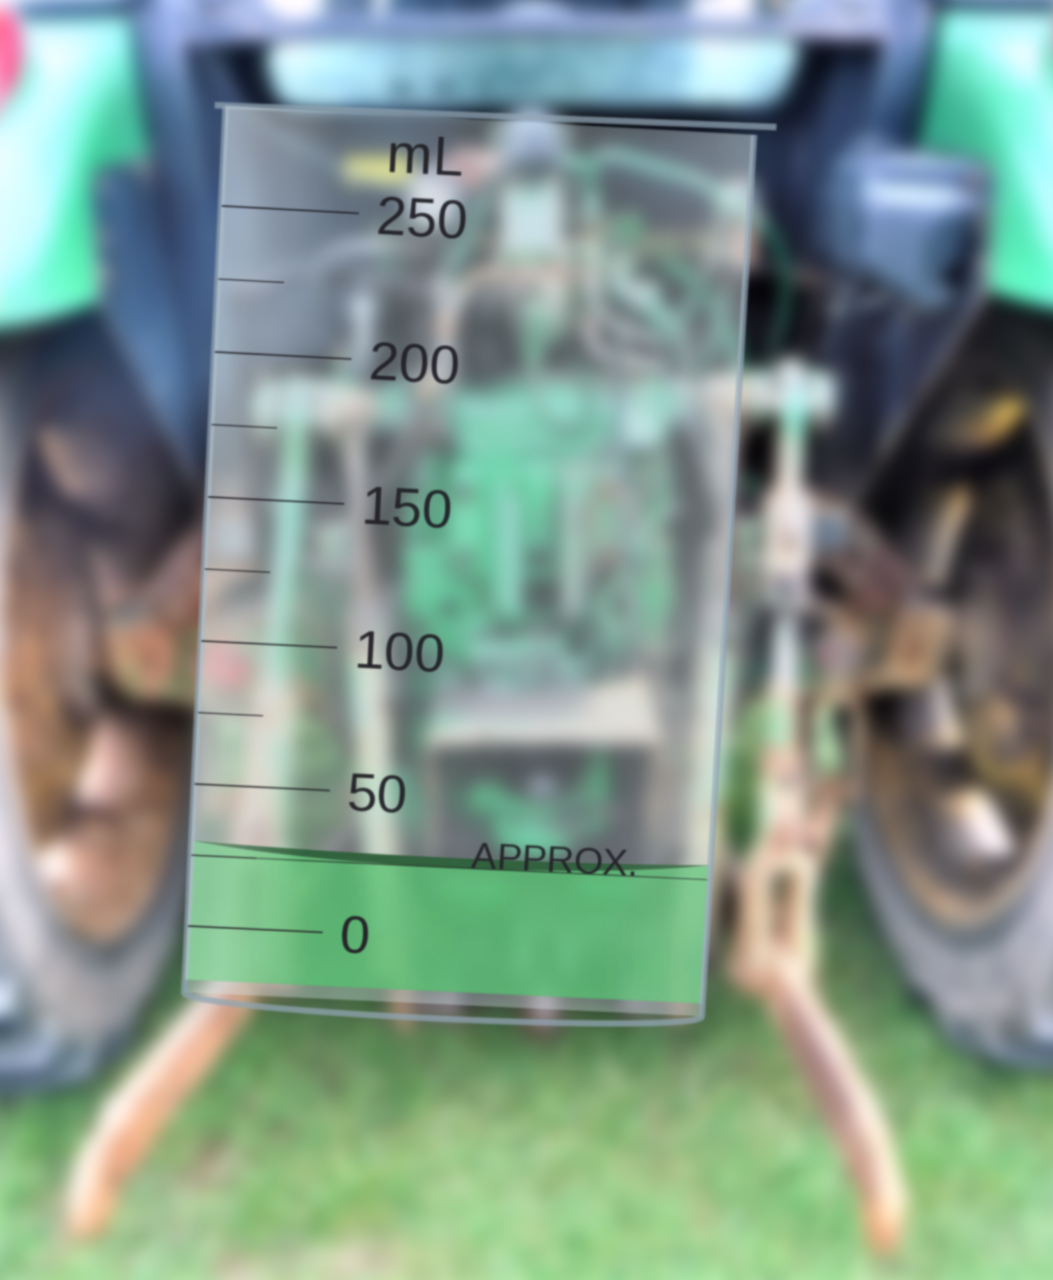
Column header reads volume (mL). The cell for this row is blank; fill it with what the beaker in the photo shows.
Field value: 25 mL
